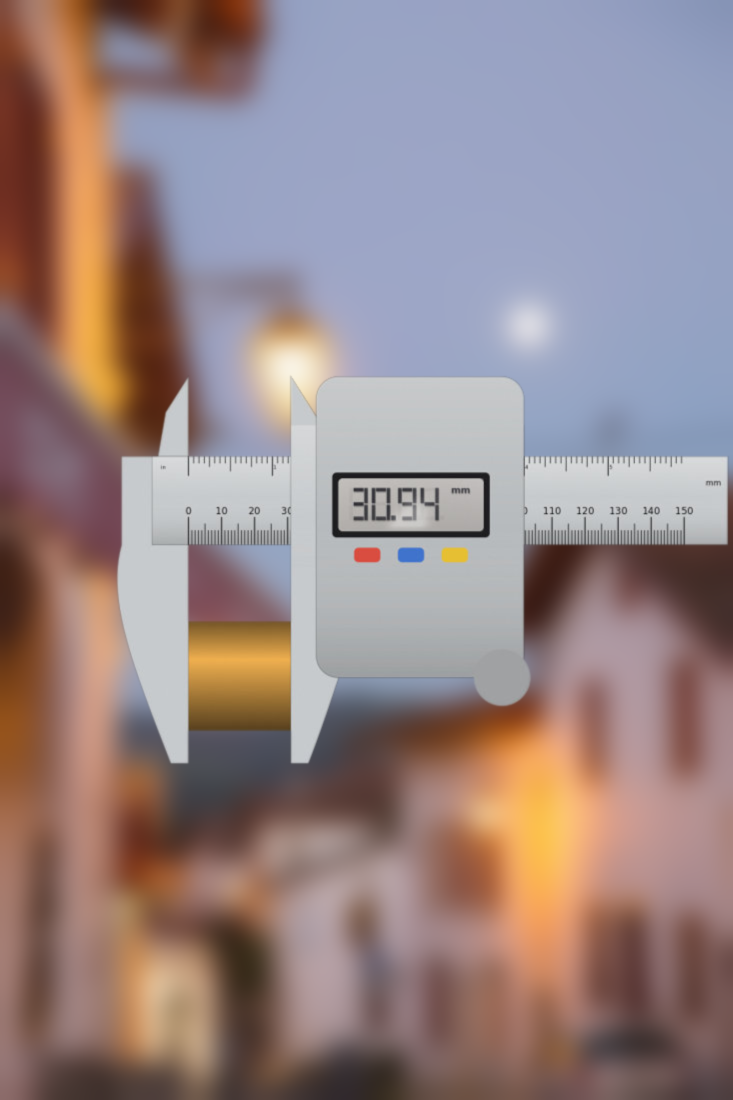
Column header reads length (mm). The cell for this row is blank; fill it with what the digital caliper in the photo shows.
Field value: 30.94 mm
